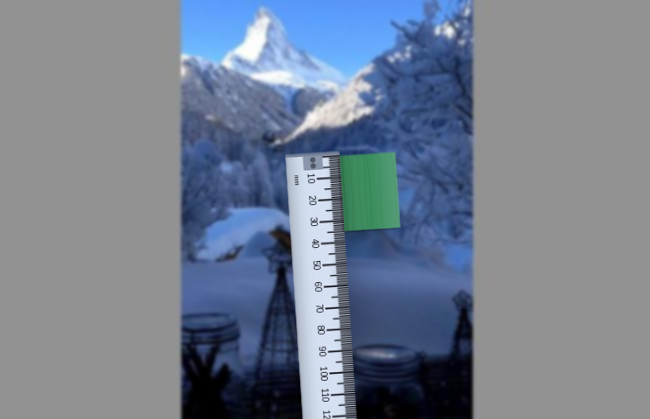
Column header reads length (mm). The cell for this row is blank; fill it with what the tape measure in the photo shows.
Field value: 35 mm
